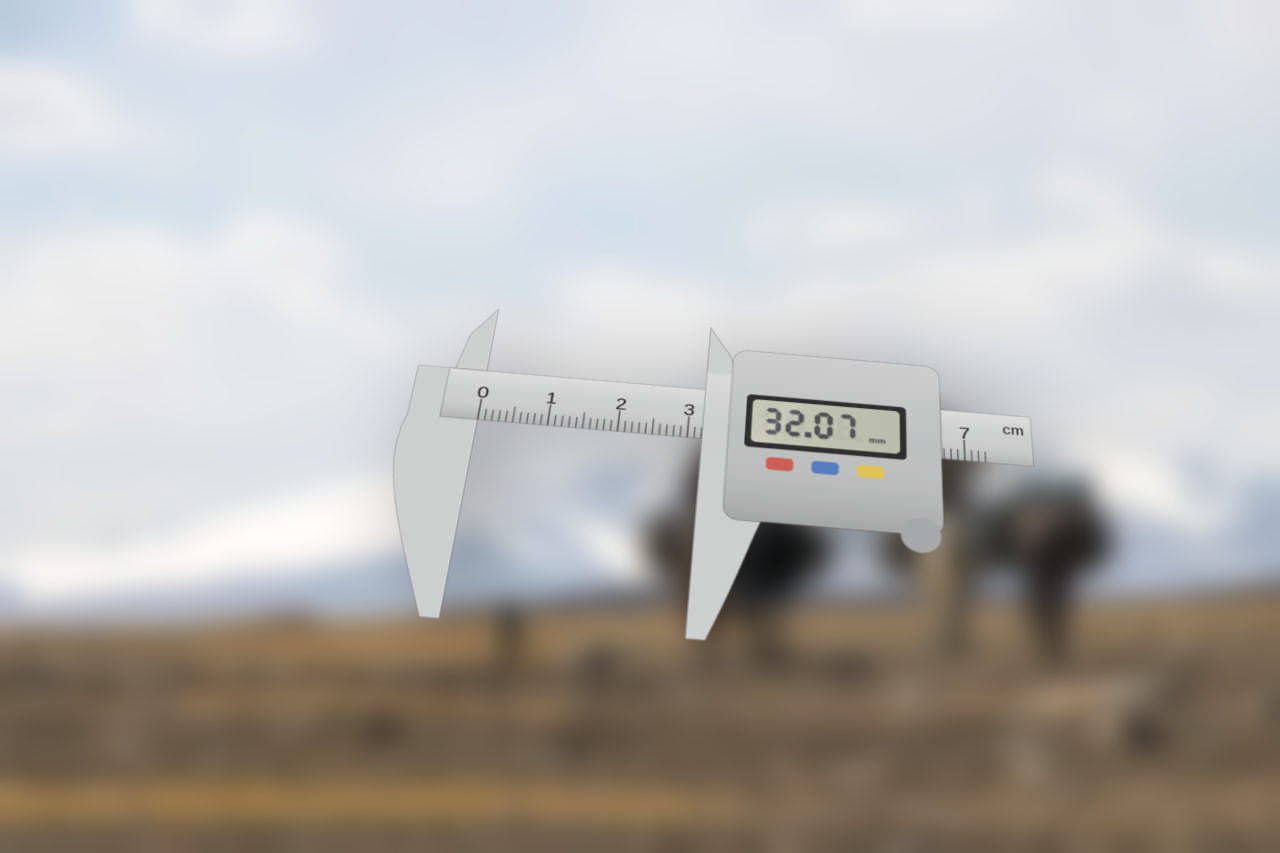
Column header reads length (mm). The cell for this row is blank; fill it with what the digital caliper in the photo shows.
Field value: 32.07 mm
